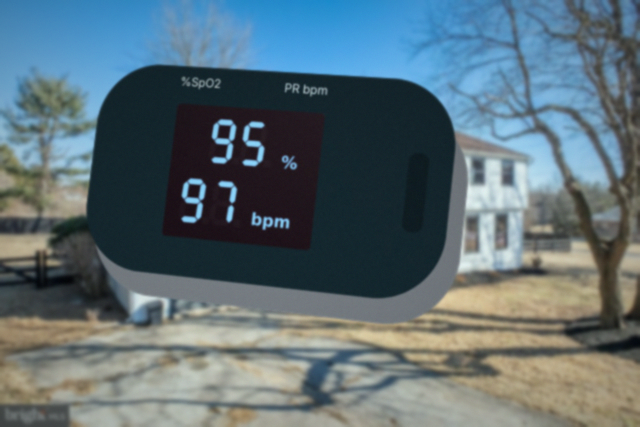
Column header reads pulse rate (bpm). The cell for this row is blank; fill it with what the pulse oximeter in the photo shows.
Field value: 97 bpm
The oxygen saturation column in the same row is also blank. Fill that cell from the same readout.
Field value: 95 %
